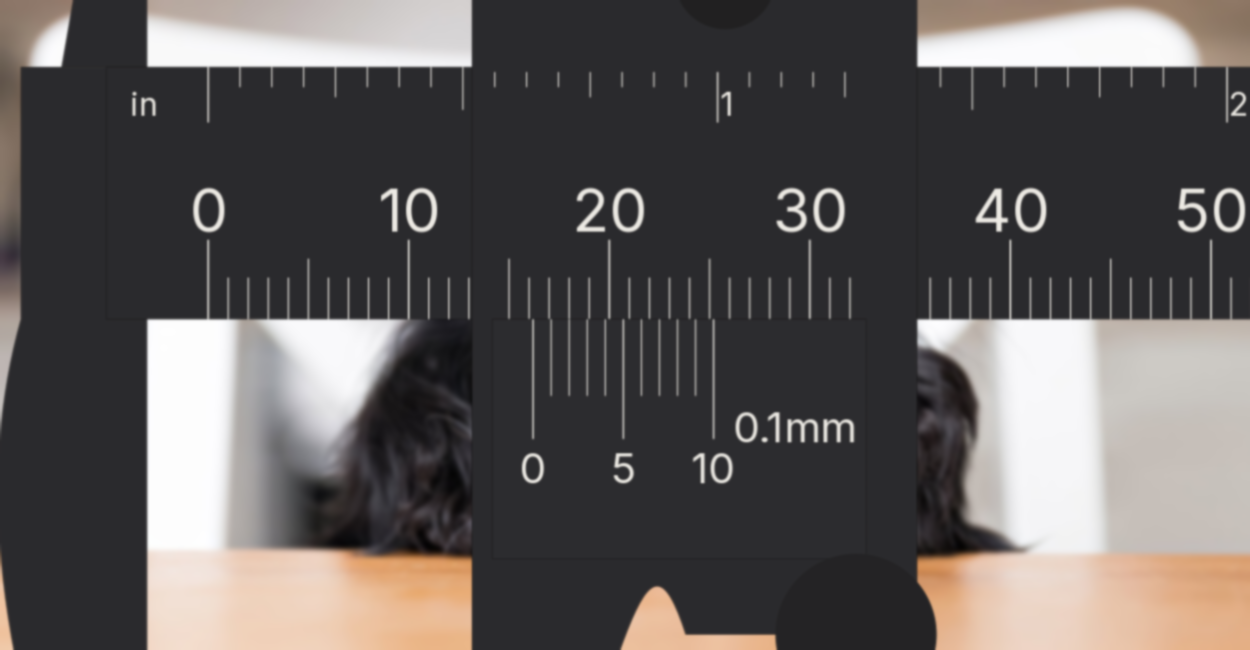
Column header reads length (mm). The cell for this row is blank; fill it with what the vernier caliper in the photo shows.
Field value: 16.2 mm
